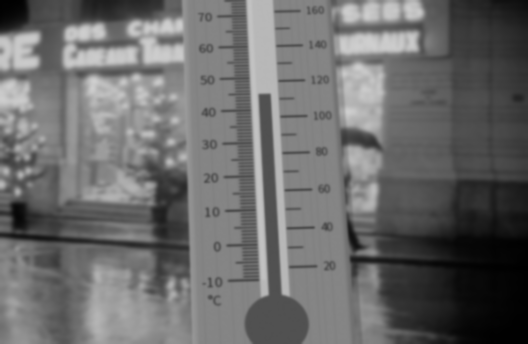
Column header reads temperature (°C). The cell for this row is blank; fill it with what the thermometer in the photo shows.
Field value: 45 °C
